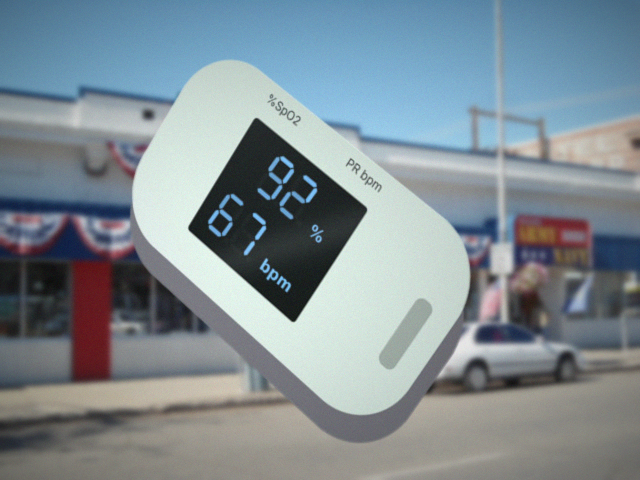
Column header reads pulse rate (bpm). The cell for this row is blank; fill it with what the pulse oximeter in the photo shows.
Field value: 67 bpm
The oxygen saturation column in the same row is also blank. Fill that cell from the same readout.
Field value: 92 %
